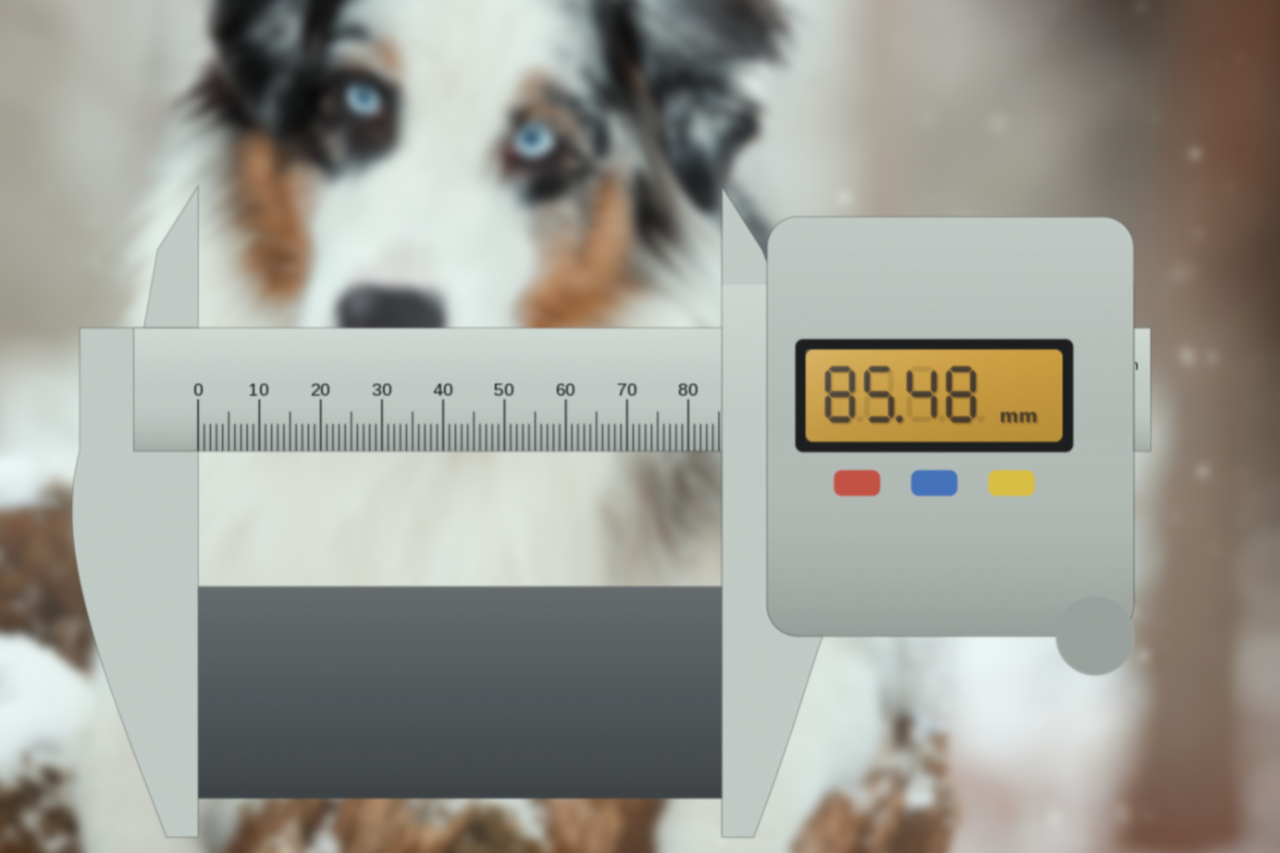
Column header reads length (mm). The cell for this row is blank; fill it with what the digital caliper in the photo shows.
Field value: 85.48 mm
